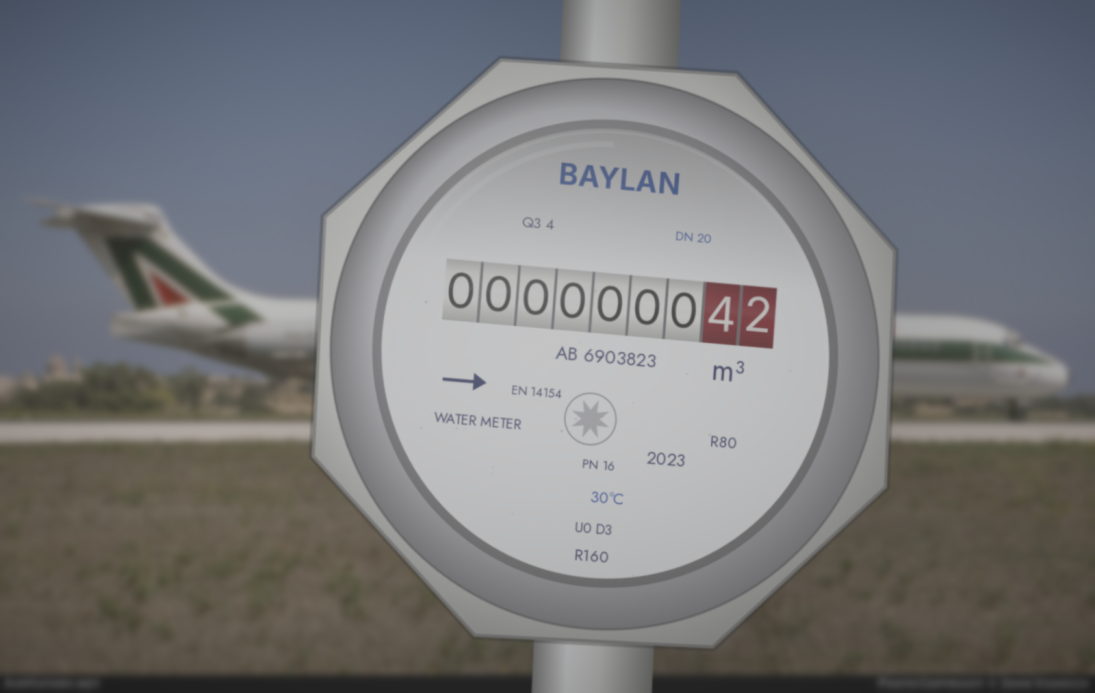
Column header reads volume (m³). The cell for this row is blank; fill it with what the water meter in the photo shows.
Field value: 0.42 m³
